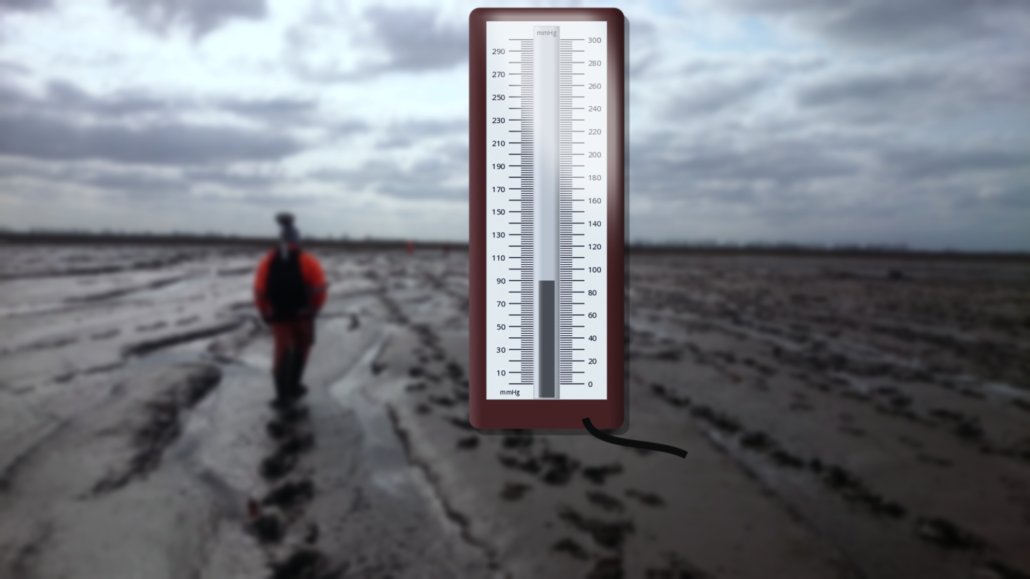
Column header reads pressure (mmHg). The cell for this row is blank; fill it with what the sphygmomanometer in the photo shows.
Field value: 90 mmHg
